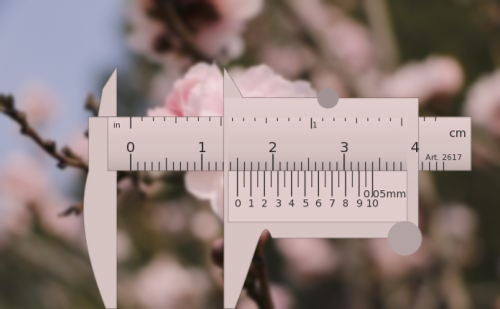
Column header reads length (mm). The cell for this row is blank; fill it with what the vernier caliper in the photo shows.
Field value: 15.0 mm
